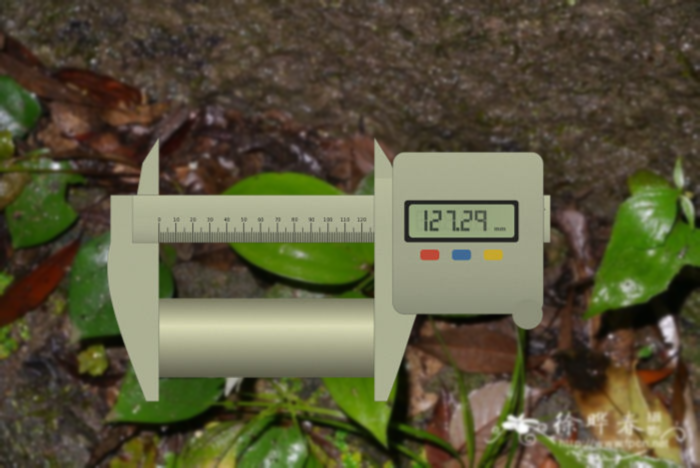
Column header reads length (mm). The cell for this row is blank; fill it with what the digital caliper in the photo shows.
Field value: 127.29 mm
